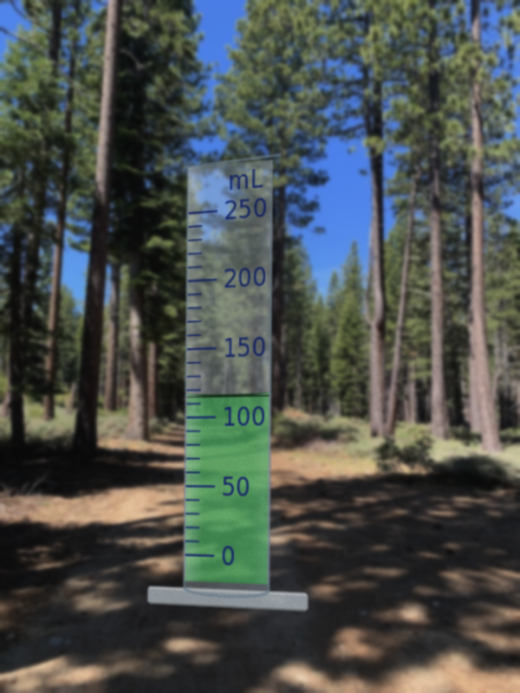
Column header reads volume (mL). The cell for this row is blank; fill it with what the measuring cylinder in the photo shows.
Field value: 115 mL
